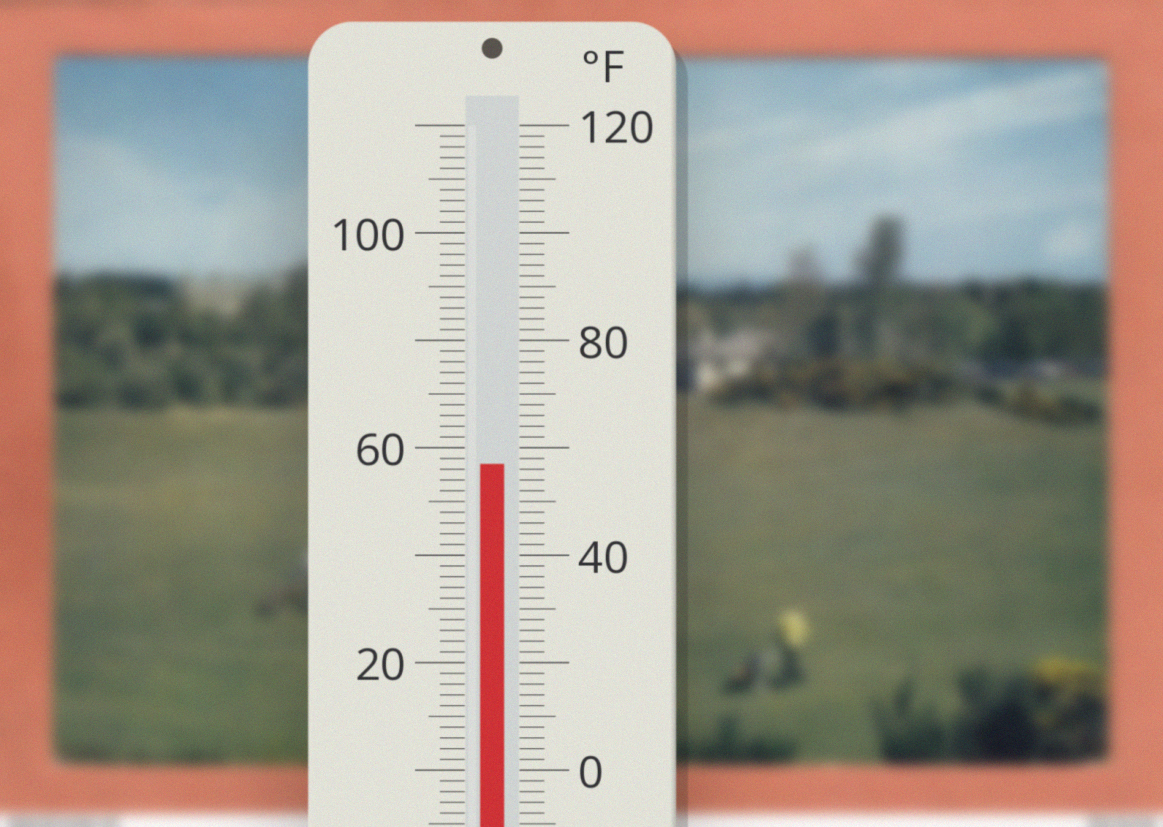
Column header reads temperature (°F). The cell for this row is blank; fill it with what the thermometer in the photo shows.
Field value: 57 °F
